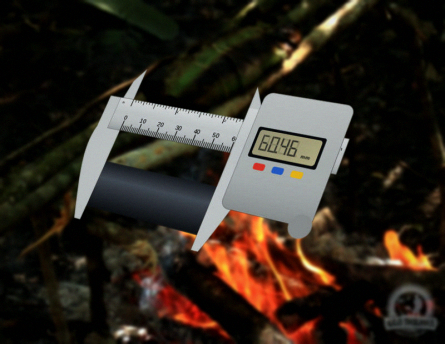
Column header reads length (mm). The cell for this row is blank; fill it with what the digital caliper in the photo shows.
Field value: 60.46 mm
